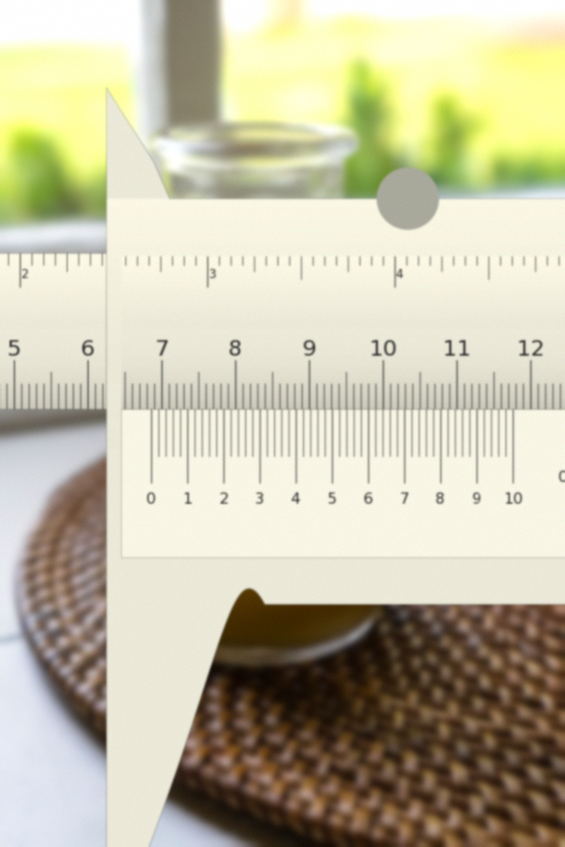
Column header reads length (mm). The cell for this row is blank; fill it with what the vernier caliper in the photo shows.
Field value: 68.6 mm
